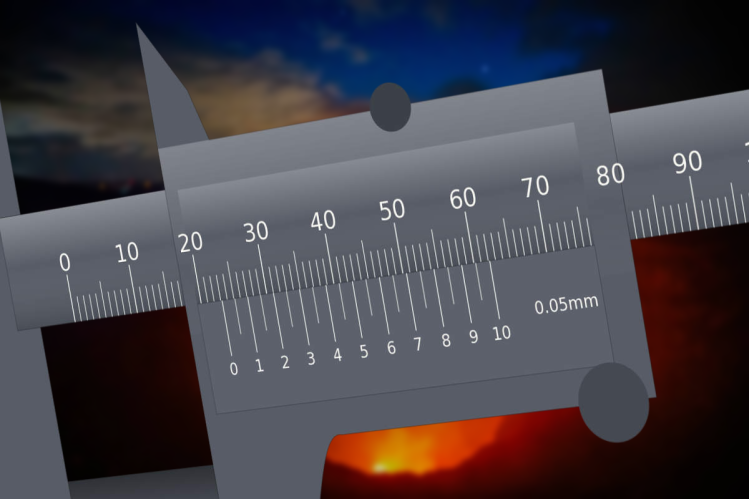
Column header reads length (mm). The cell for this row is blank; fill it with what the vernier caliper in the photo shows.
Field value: 23.2 mm
